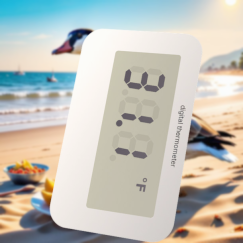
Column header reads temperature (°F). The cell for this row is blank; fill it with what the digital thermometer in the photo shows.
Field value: 31.1 °F
